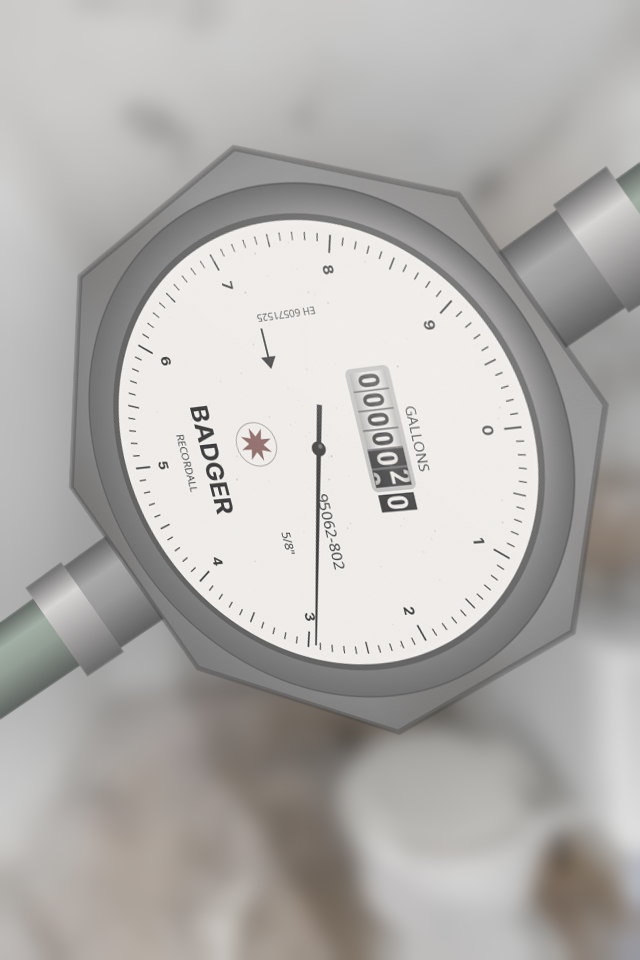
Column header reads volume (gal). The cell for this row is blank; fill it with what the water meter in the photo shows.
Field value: 22.9 gal
